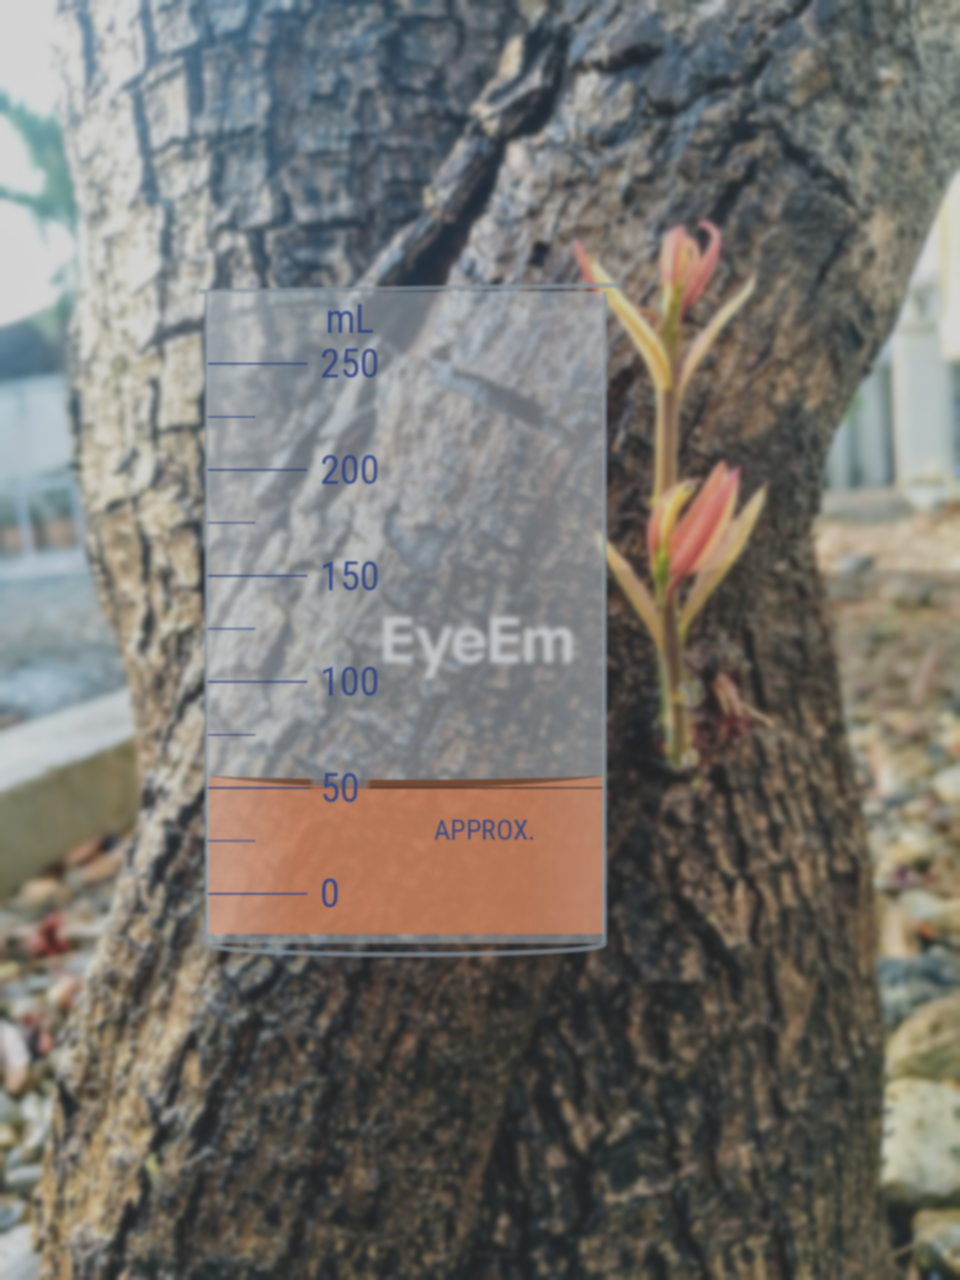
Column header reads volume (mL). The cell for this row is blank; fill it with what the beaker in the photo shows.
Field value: 50 mL
